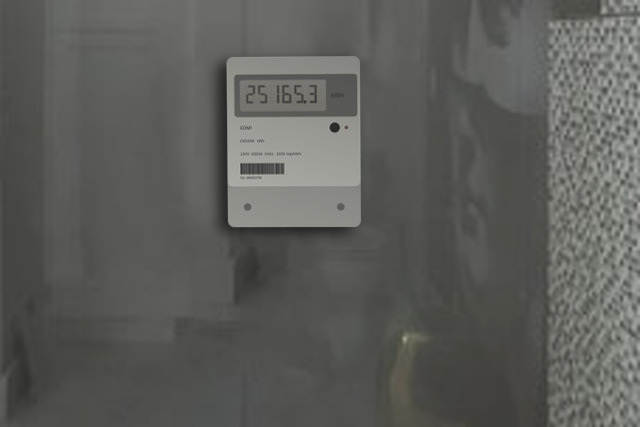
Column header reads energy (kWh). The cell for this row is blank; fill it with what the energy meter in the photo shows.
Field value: 25165.3 kWh
